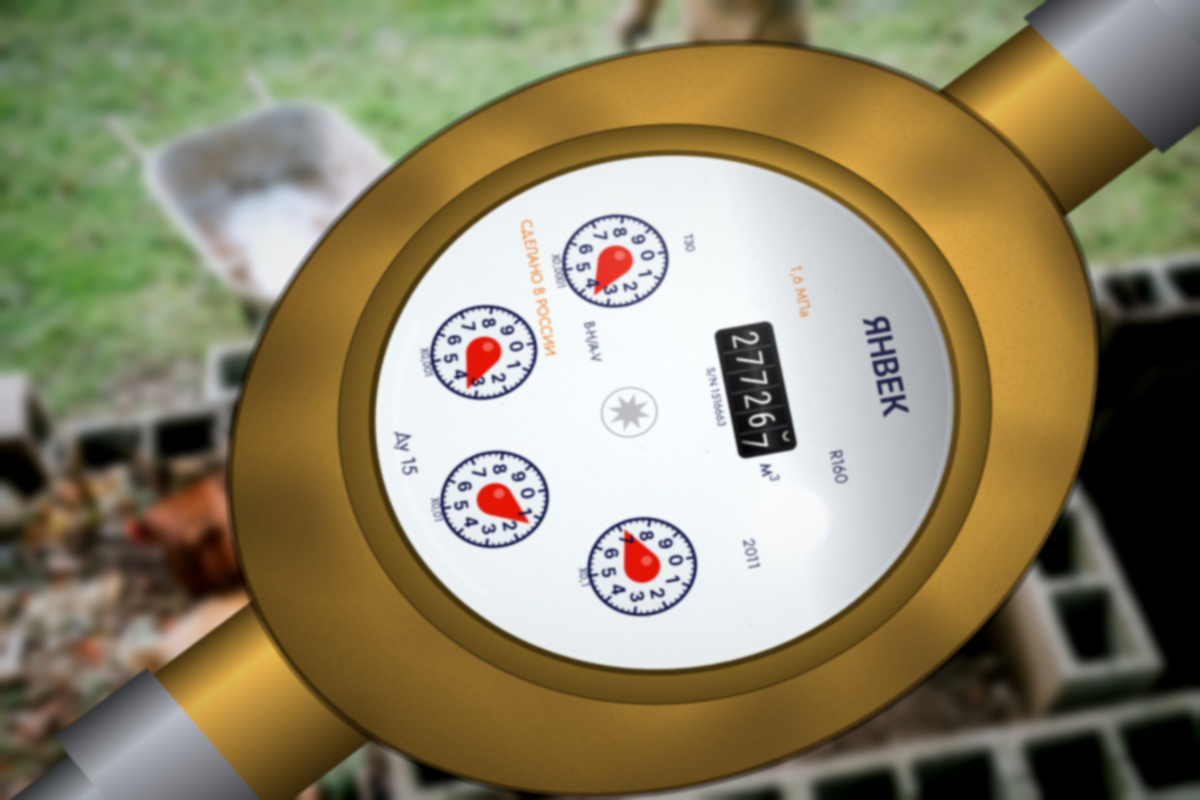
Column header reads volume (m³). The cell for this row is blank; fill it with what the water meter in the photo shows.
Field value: 277266.7133 m³
